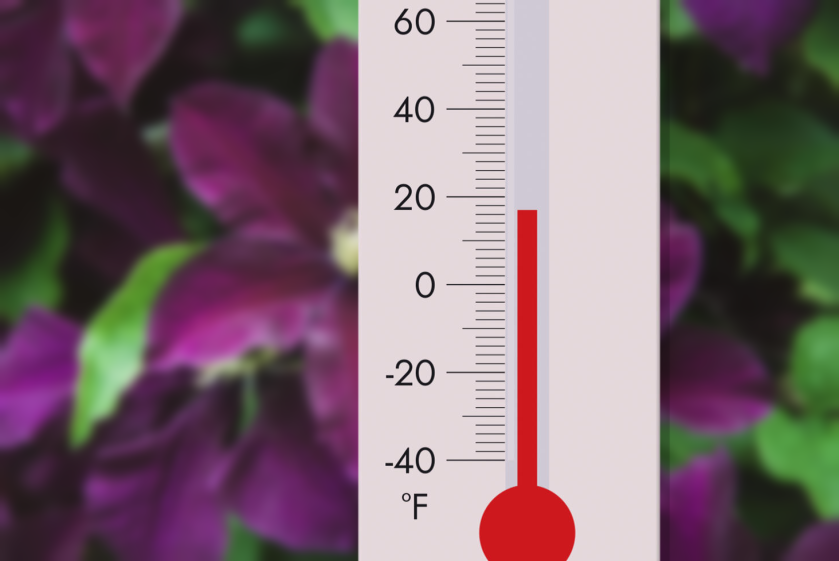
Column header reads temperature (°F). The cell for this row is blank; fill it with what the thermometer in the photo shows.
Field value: 17 °F
